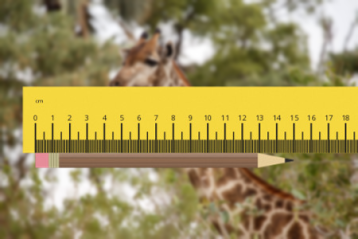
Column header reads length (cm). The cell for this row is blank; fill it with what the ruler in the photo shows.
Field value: 15 cm
